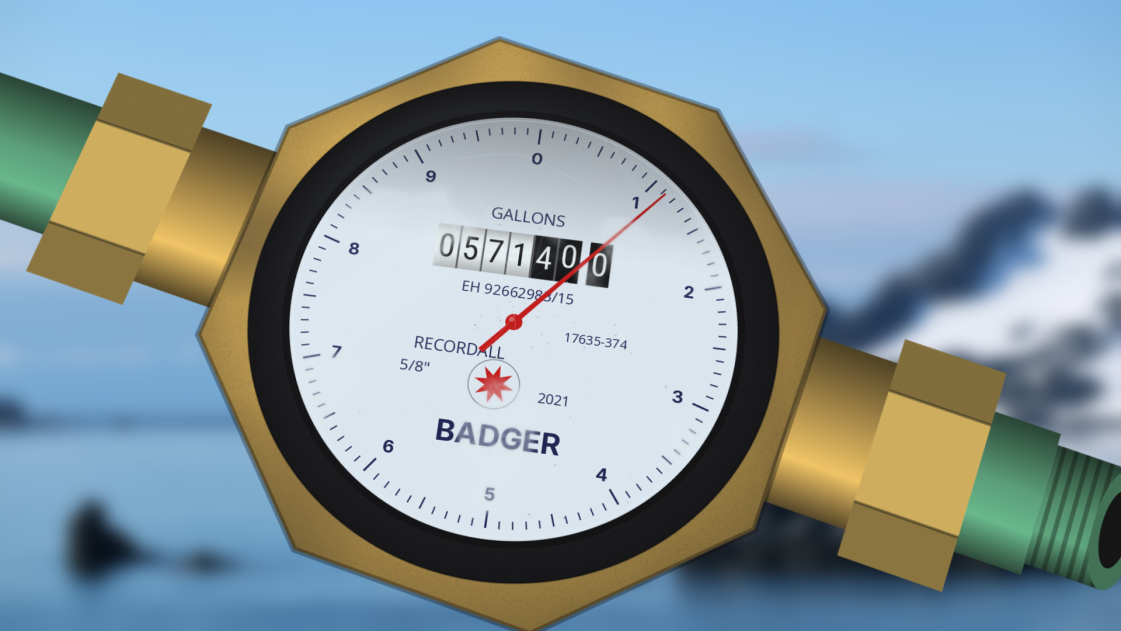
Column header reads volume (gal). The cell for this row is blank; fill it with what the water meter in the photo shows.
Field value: 571401.1 gal
